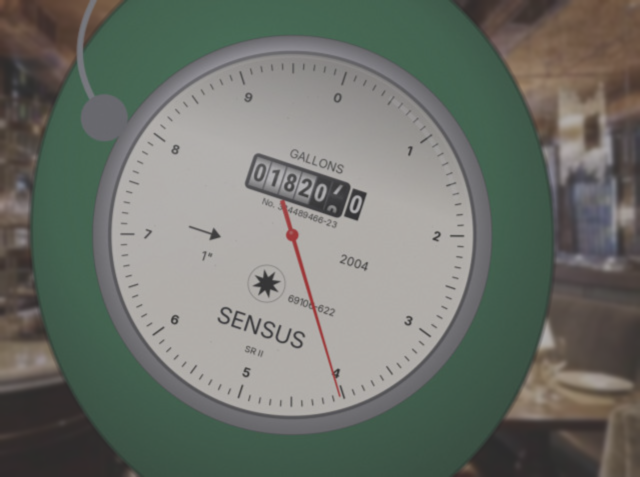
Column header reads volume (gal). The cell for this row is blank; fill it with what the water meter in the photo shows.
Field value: 182074.0 gal
